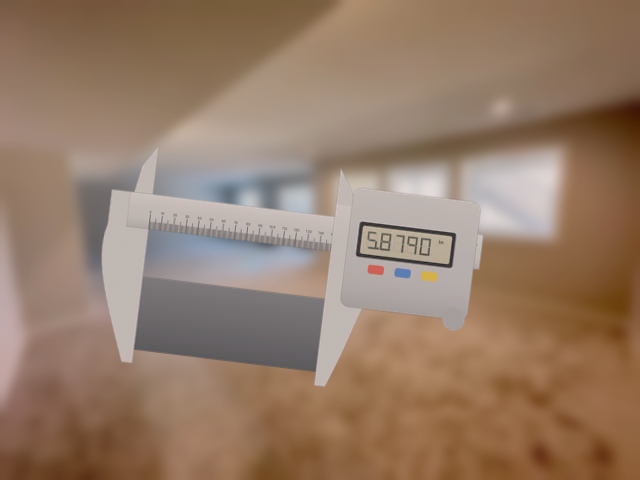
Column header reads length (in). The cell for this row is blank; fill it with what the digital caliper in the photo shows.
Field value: 5.8790 in
